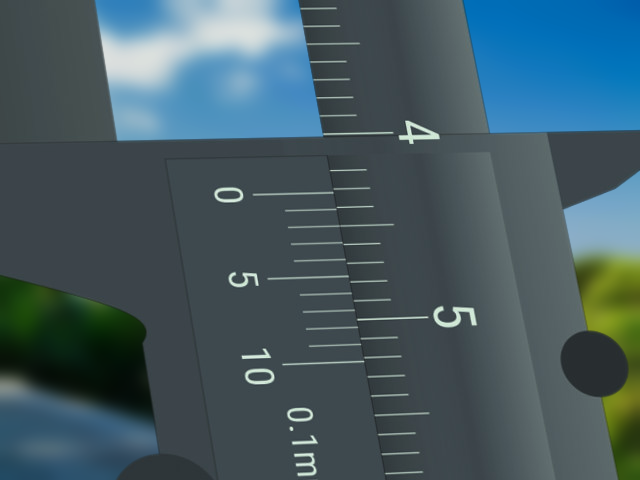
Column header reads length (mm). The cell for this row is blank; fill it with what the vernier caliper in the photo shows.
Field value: 43.2 mm
